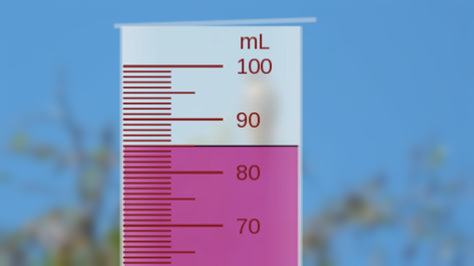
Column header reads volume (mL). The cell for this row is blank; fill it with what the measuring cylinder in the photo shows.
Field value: 85 mL
